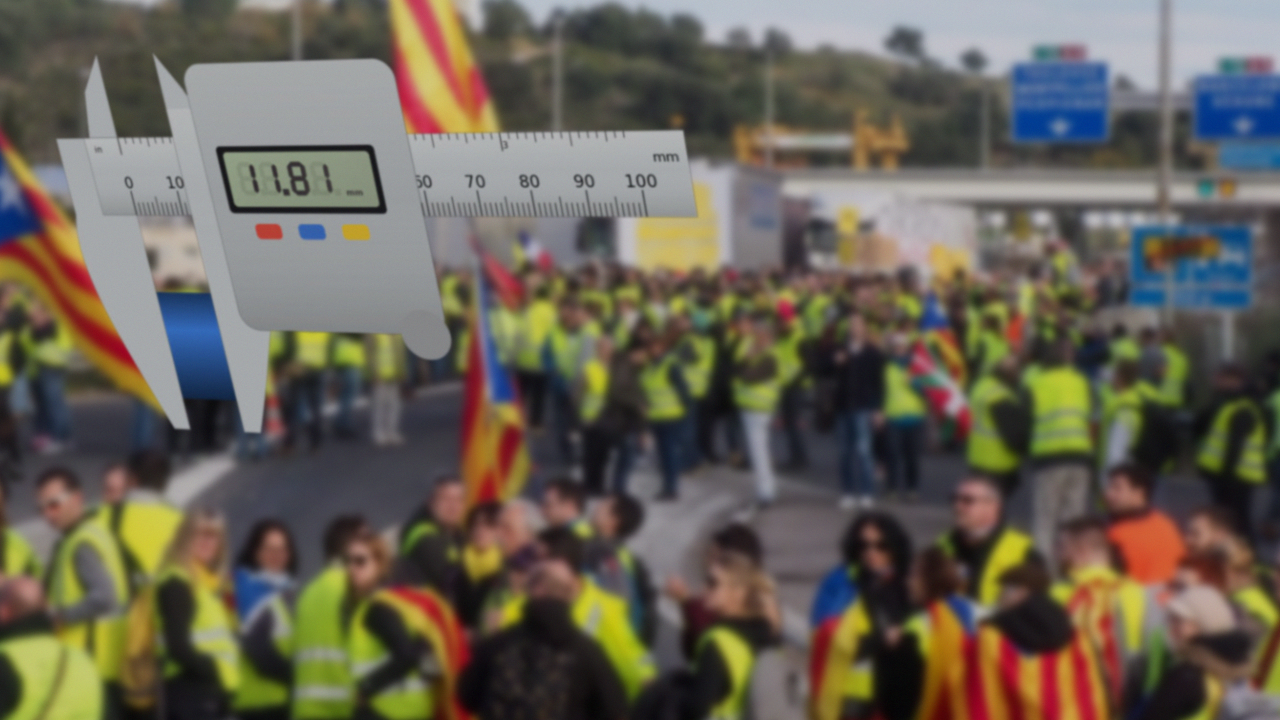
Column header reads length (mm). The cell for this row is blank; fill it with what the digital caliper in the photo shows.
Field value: 11.81 mm
